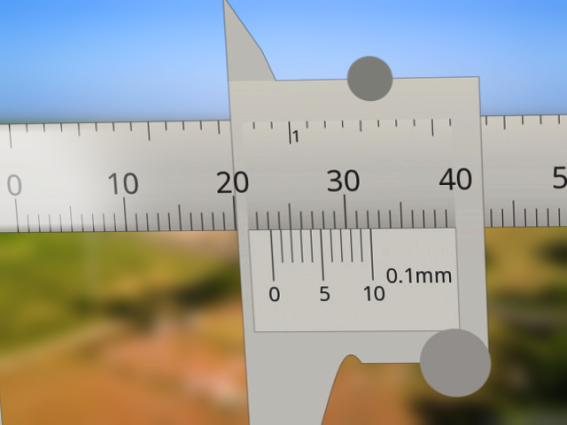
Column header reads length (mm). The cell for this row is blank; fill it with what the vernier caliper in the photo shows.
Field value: 23.2 mm
